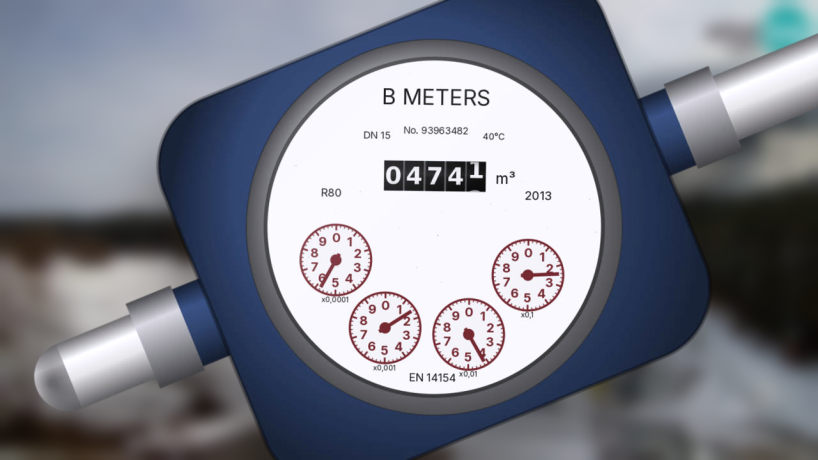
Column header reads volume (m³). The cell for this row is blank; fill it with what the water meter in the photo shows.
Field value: 4741.2415 m³
